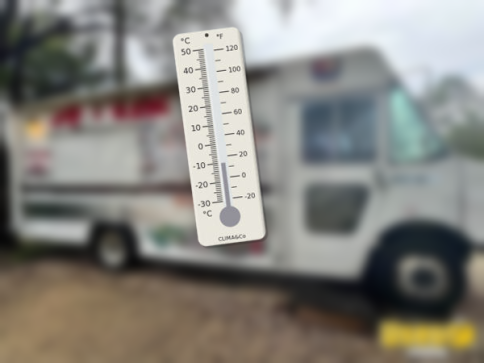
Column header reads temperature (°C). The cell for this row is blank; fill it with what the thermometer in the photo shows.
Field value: -10 °C
